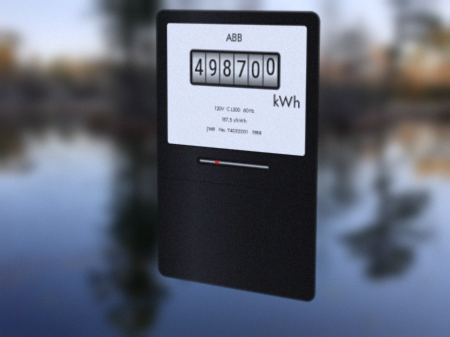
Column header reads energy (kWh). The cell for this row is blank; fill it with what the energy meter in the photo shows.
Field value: 498700 kWh
